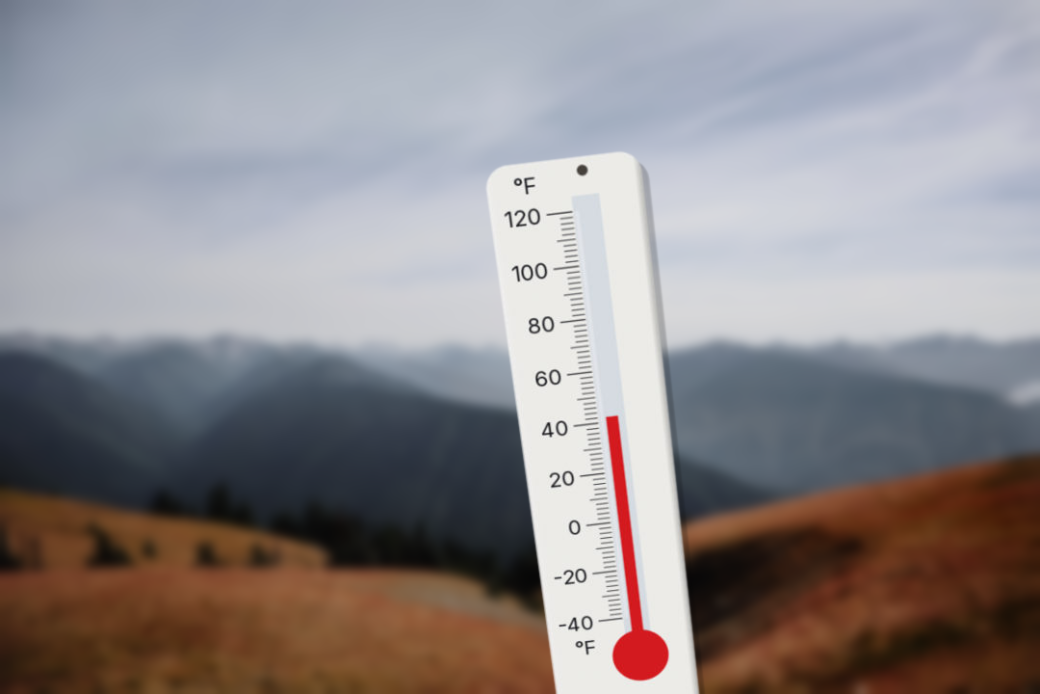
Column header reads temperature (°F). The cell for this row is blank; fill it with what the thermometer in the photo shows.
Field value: 42 °F
